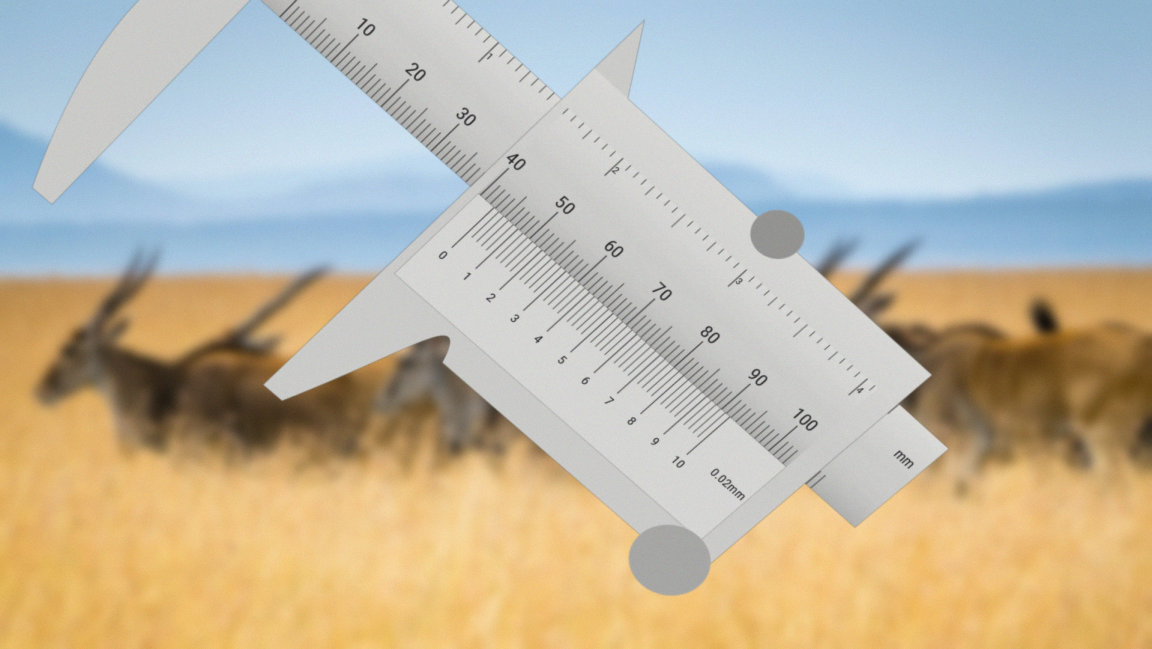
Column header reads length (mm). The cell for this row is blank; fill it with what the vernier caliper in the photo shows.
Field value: 42.8 mm
